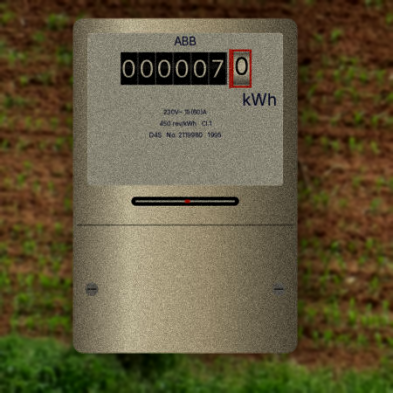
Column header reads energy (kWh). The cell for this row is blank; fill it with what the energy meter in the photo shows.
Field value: 7.0 kWh
